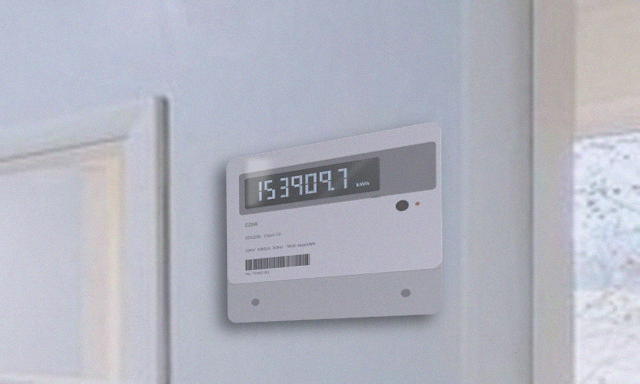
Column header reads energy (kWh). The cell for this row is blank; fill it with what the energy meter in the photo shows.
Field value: 153909.7 kWh
